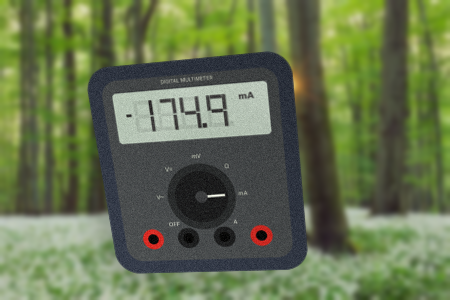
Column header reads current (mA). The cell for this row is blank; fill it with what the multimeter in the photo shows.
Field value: -174.9 mA
